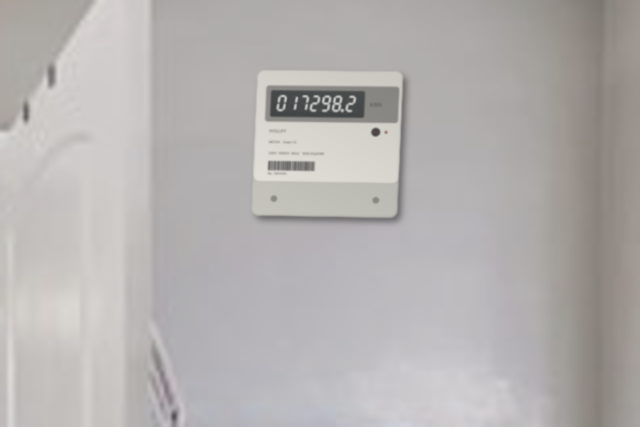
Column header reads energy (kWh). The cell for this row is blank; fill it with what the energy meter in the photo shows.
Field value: 17298.2 kWh
